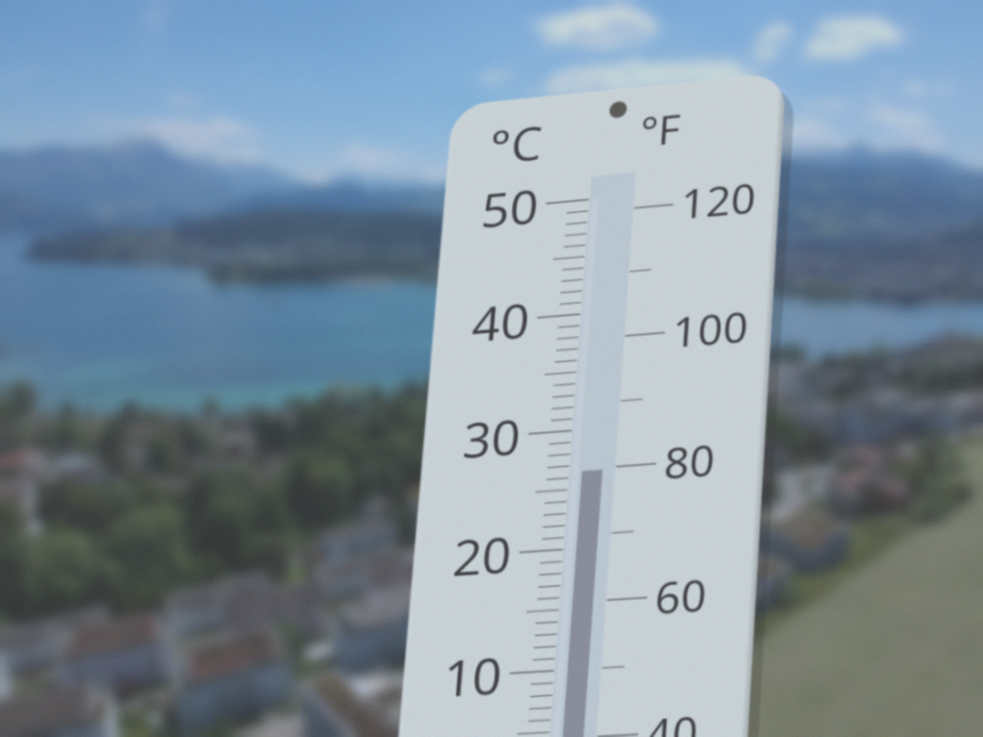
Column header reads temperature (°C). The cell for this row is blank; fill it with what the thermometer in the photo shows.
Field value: 26.5 °C
